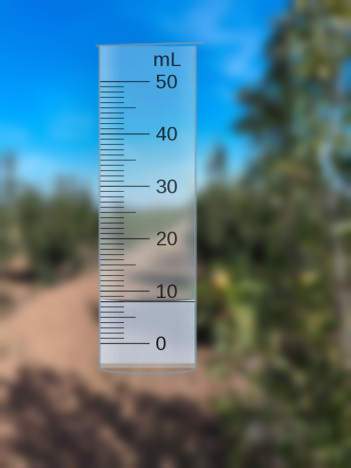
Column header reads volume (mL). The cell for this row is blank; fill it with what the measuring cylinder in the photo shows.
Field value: 8 mL
